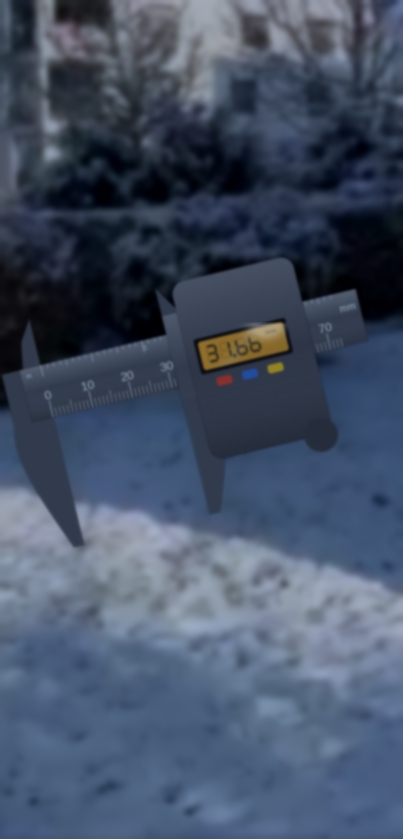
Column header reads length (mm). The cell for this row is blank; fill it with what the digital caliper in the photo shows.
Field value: 31.66 mm
